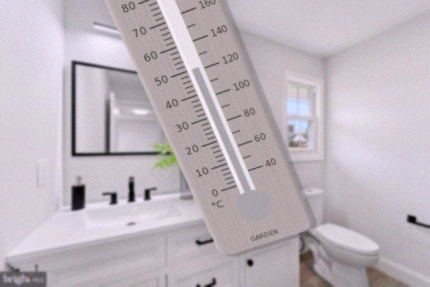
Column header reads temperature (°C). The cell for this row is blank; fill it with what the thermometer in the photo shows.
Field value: 50 °C
